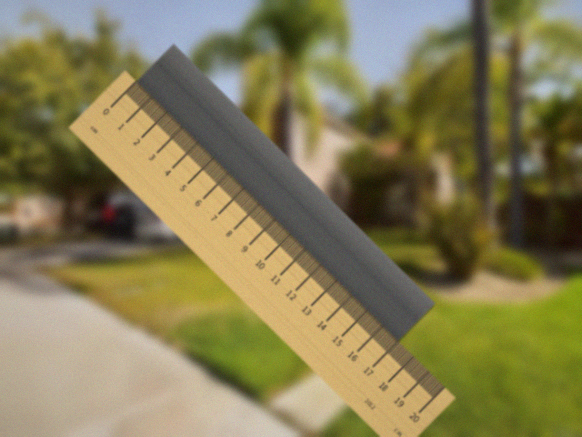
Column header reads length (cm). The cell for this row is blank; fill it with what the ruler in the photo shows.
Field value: 17 cm
